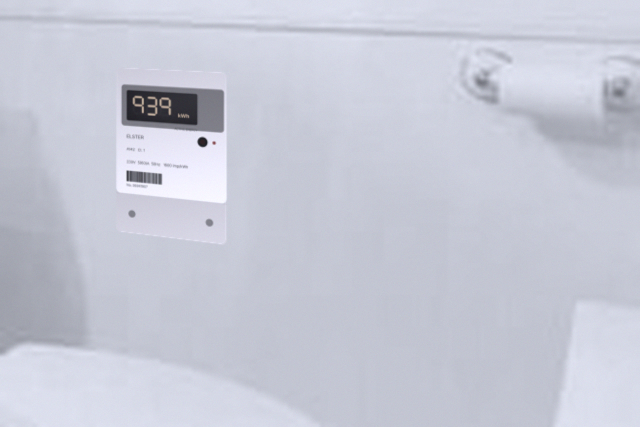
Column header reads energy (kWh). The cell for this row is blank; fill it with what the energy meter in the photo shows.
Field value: 939 kWh
